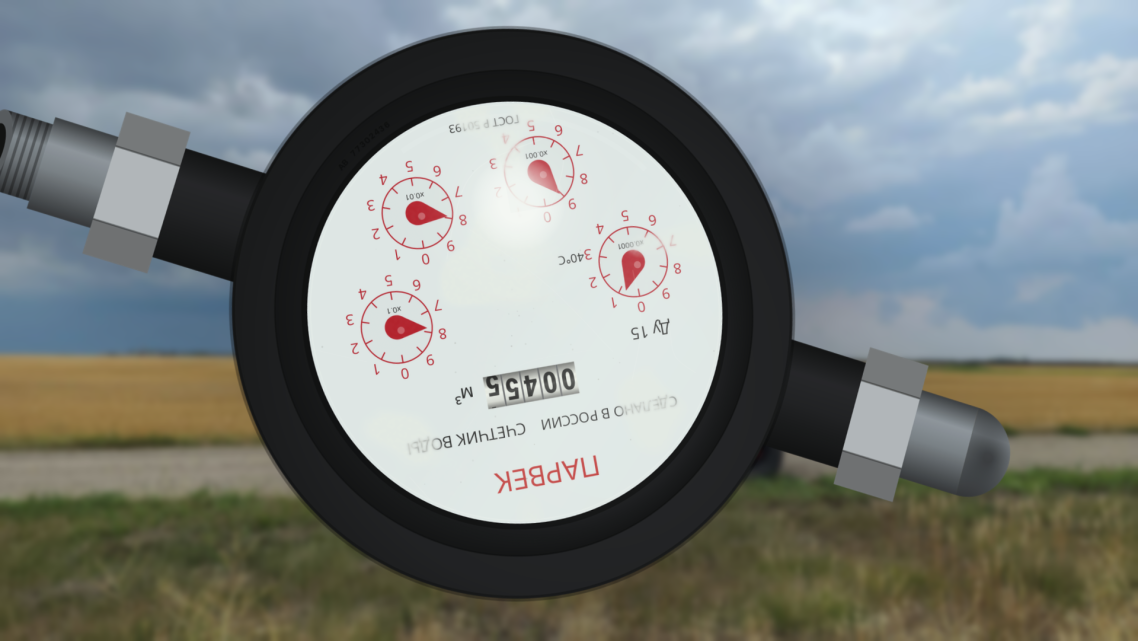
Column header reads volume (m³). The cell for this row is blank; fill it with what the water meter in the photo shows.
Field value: 454.7790 m³
